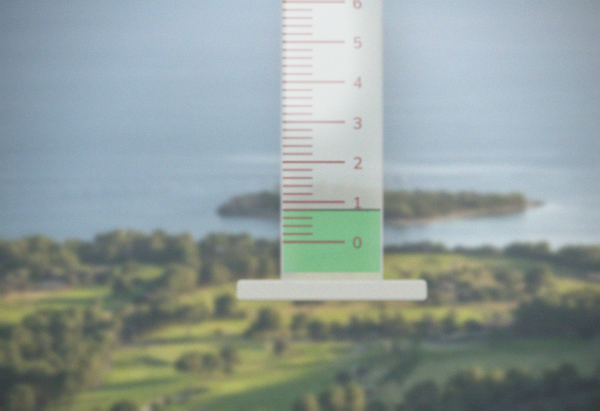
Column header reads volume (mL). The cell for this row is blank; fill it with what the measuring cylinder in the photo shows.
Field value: 0.8 mL
